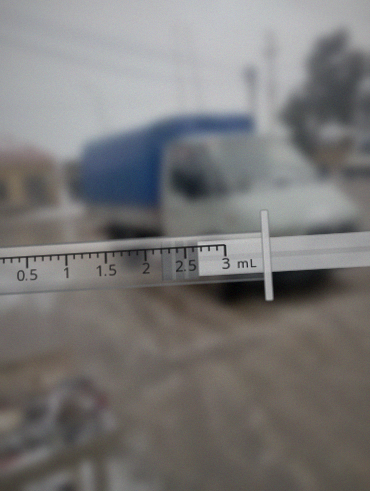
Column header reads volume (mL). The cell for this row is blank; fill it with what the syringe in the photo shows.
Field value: 2.2 mL
